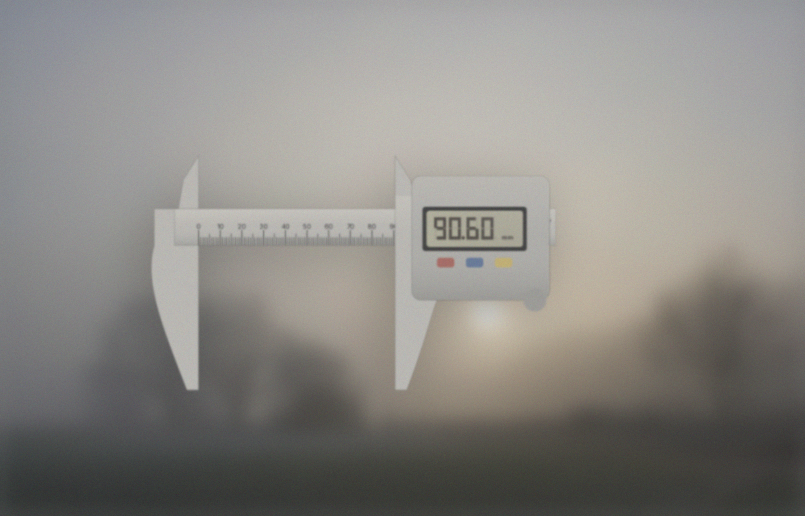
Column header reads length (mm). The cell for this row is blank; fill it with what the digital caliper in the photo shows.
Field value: 90.60 mm
